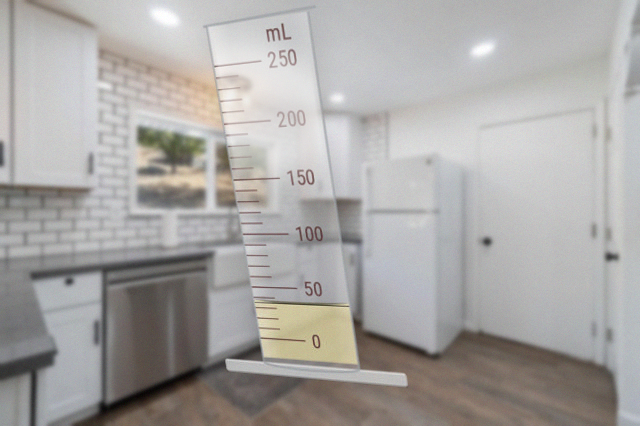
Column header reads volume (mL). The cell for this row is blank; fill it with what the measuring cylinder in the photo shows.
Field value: 35 mL
